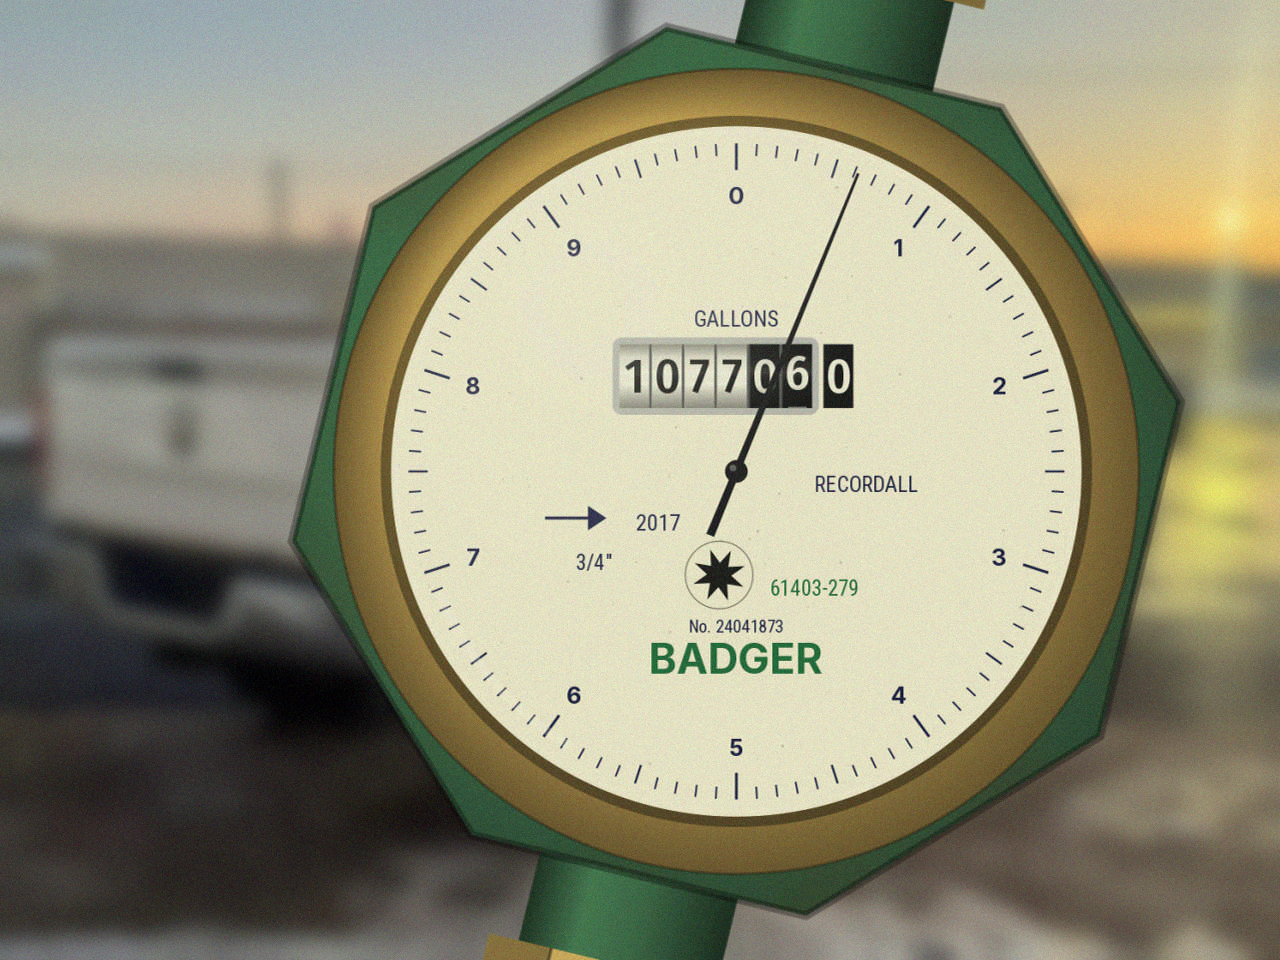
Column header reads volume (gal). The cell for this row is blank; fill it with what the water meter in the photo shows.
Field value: 1077060.6 gal
